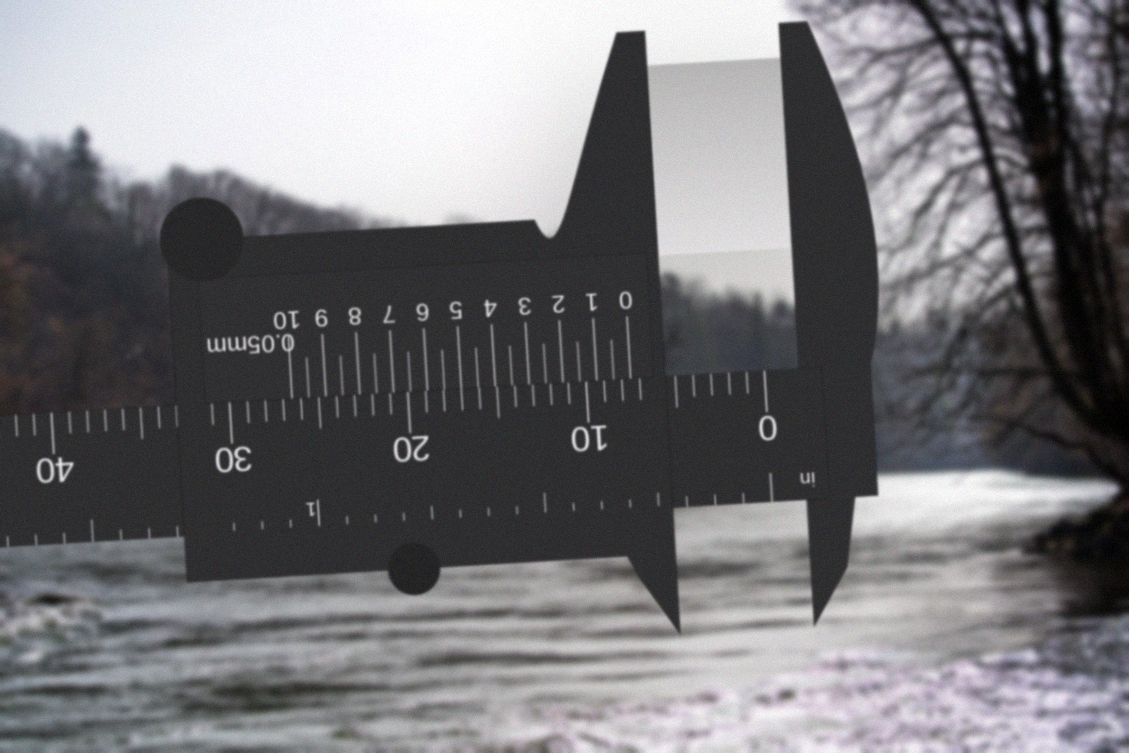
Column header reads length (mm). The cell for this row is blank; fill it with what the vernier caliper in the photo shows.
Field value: 7.5 mm
